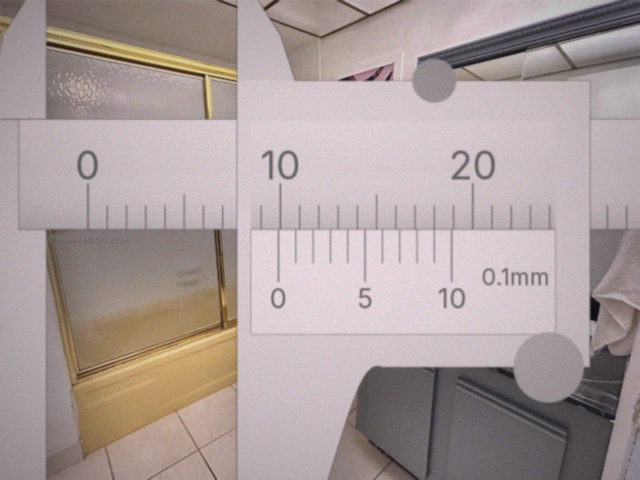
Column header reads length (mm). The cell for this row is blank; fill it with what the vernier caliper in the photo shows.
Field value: 9.9 mm
